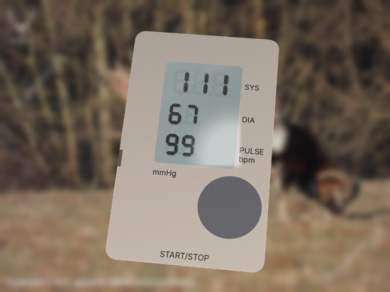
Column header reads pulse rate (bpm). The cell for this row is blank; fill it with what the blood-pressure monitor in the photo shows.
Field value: 99 bpm
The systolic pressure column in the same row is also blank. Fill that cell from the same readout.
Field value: 111 mmHg
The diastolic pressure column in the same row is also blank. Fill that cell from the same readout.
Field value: 67 mmHg
